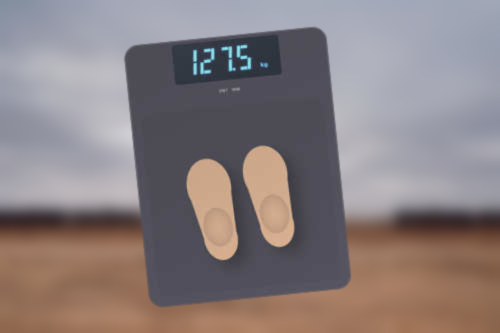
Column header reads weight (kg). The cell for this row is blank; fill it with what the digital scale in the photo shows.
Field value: 127.5 kg
